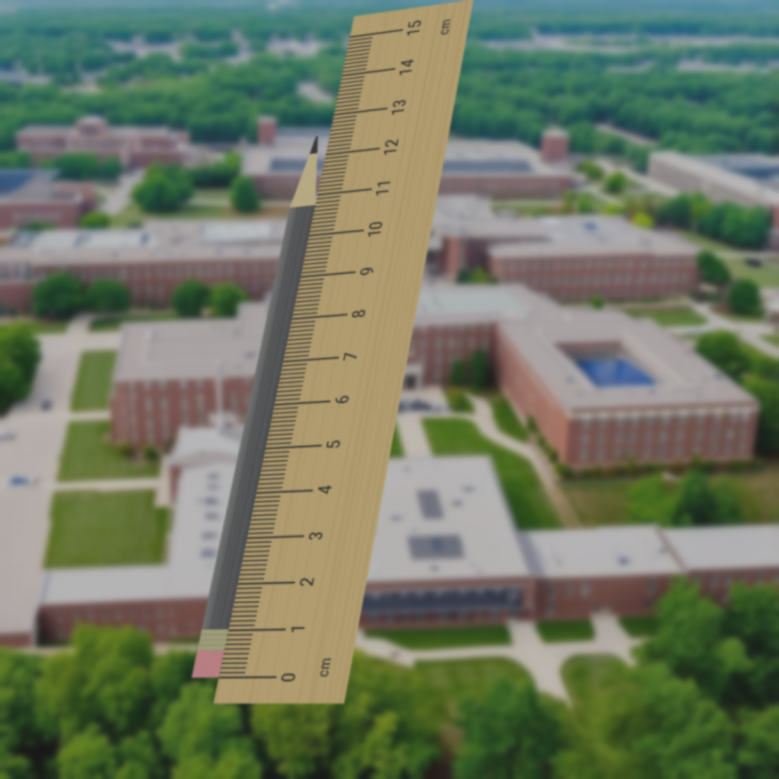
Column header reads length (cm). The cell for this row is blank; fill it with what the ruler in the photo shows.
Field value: 12.5 cm
